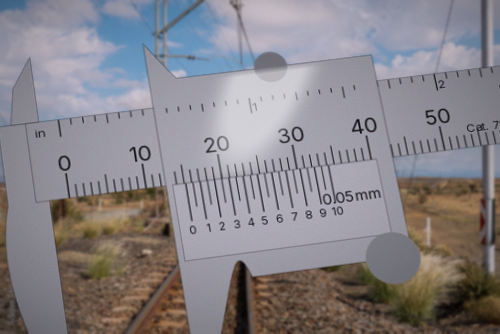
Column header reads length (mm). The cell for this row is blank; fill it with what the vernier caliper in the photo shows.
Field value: 15.2 mm
